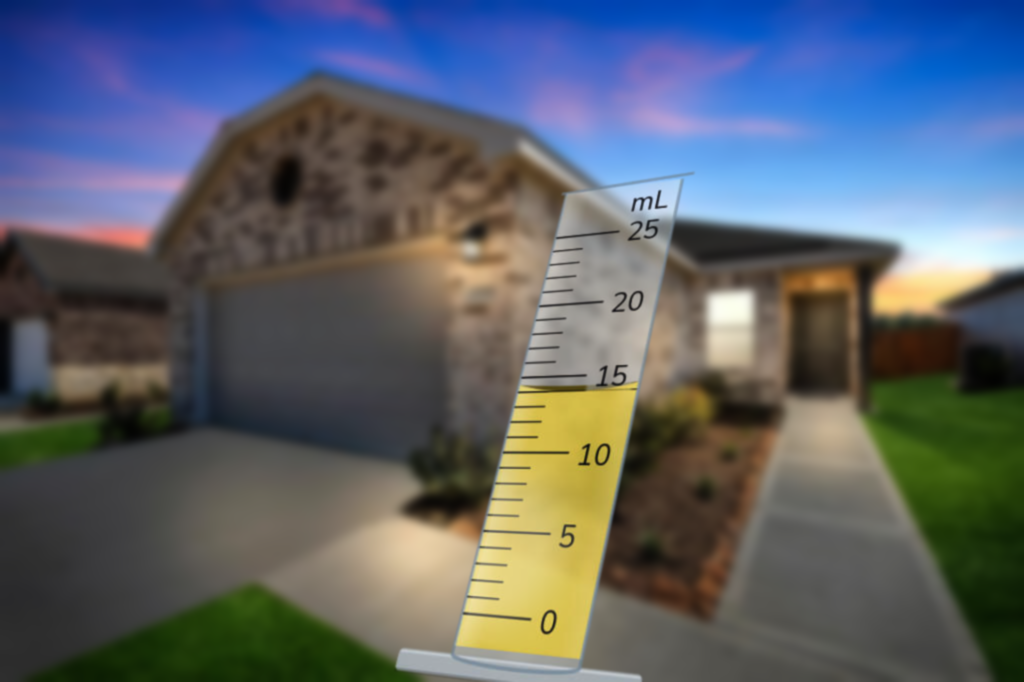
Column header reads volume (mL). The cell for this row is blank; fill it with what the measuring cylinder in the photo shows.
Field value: 14 mL
